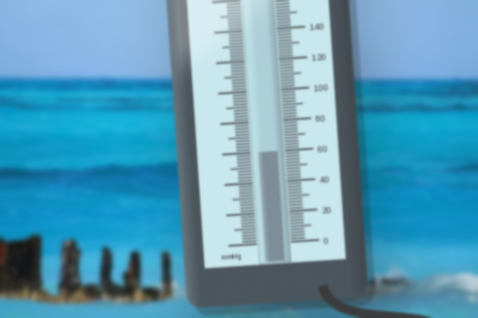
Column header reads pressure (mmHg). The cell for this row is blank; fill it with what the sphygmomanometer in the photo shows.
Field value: 60 mmHg
